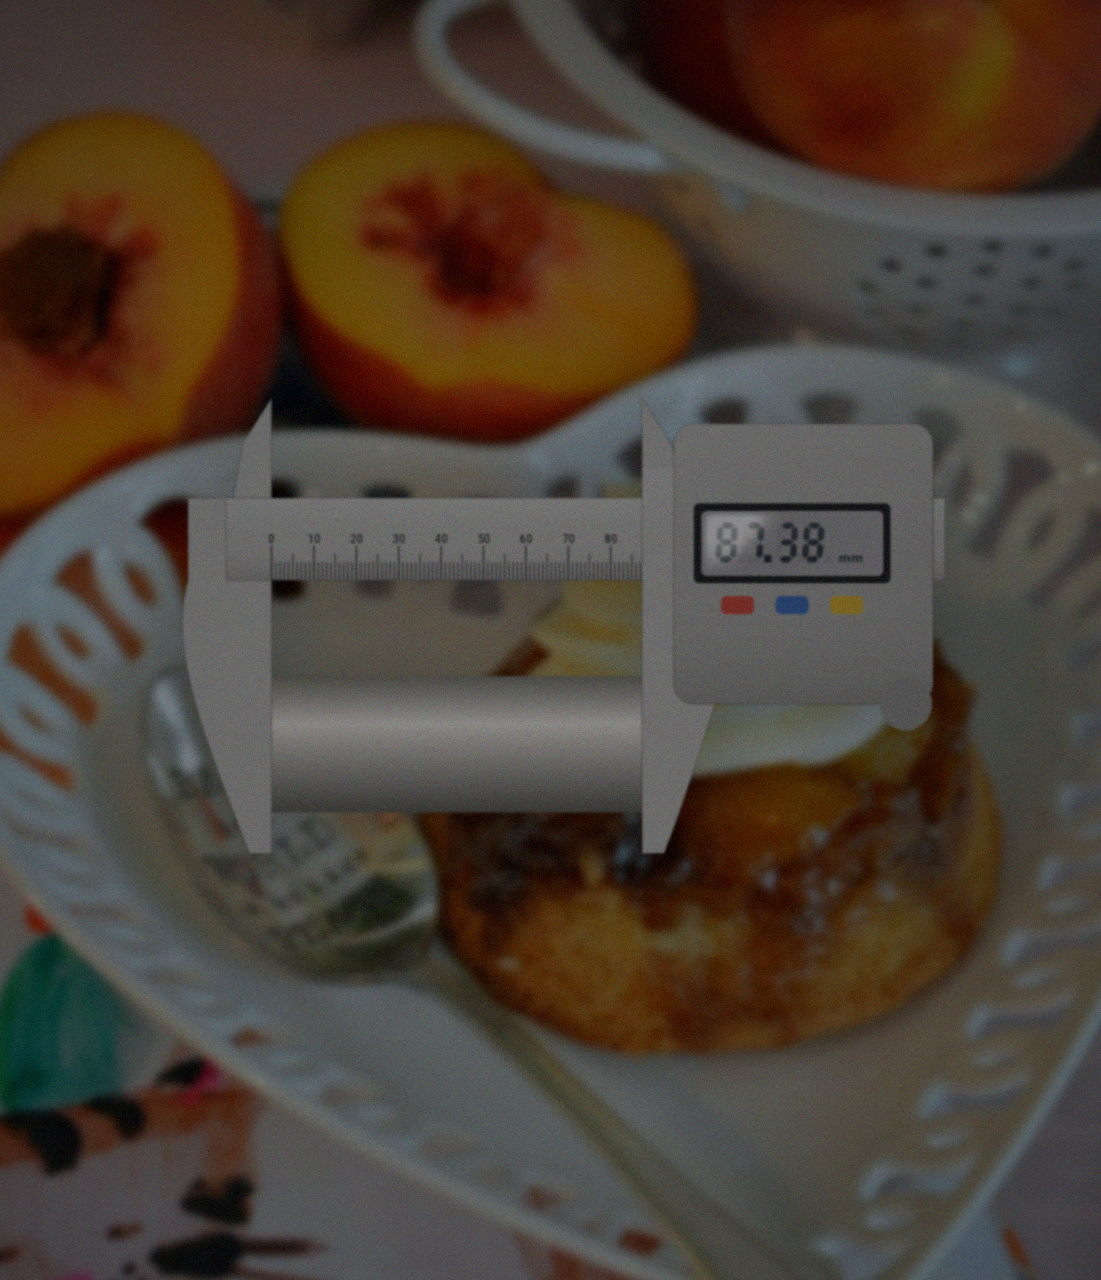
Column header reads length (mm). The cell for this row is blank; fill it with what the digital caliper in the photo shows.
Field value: 87.38 mm
